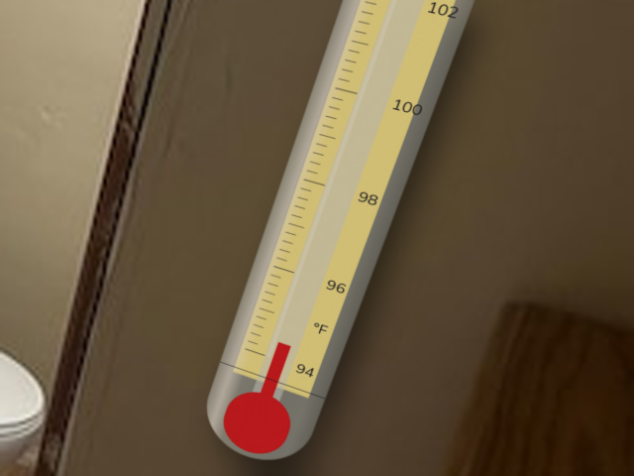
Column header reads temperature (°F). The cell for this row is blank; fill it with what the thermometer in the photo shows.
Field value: 94.4 °F
